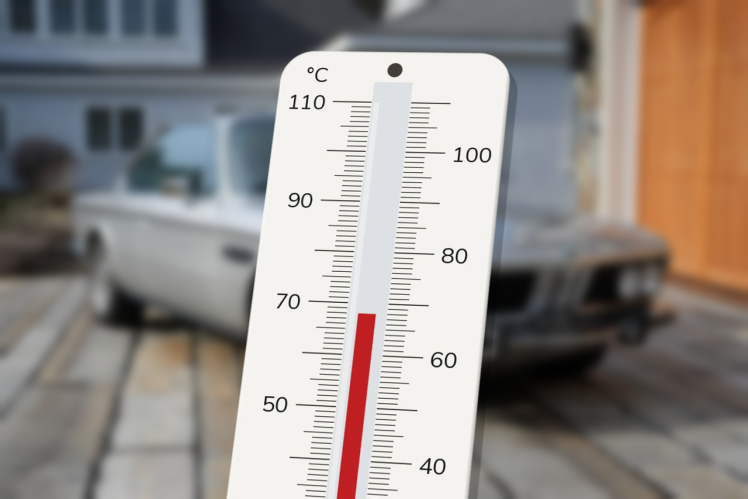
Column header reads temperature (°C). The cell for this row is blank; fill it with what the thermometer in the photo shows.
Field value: 68 °C
